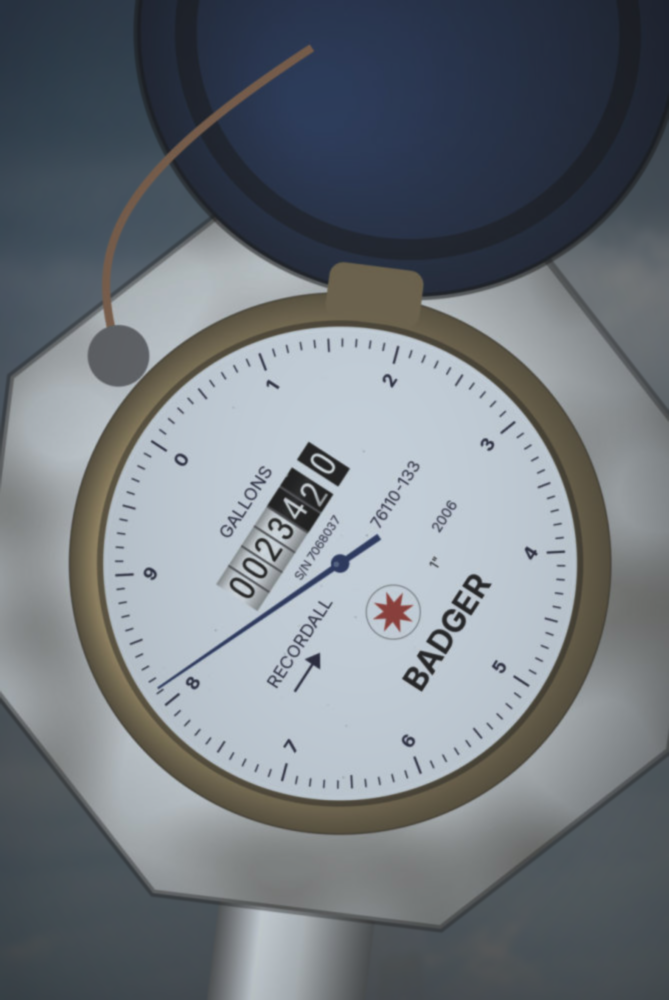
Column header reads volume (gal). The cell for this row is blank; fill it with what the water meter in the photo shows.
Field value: 23418.1 gal
